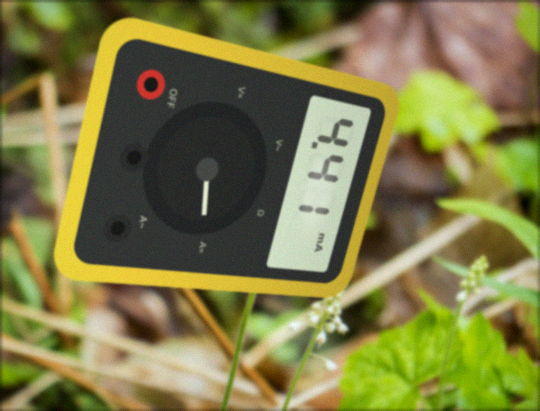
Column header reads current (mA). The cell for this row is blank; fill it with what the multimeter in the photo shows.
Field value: 4.41 mA
